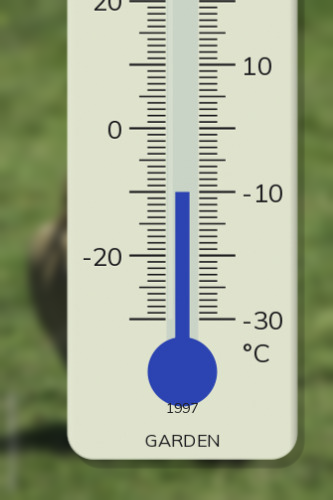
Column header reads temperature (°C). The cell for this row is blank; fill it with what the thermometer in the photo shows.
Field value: -10 °C
